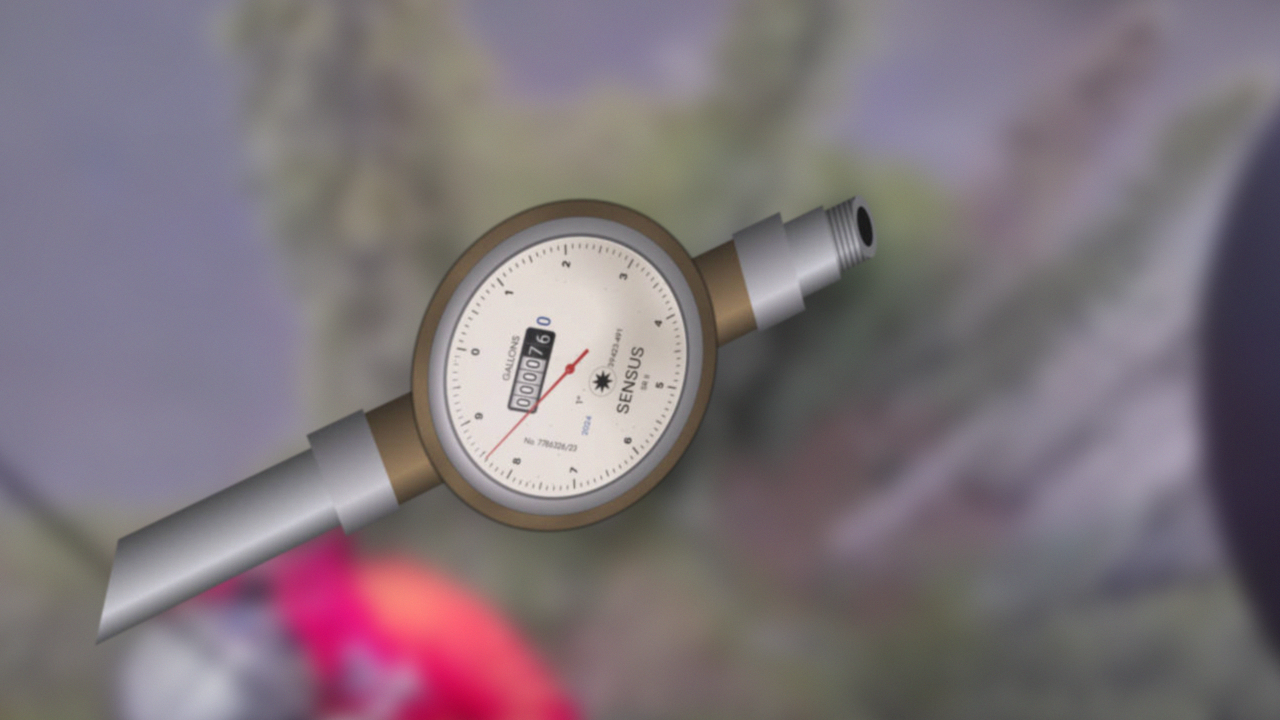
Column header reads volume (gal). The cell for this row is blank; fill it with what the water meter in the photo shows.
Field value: 758.4 gal
